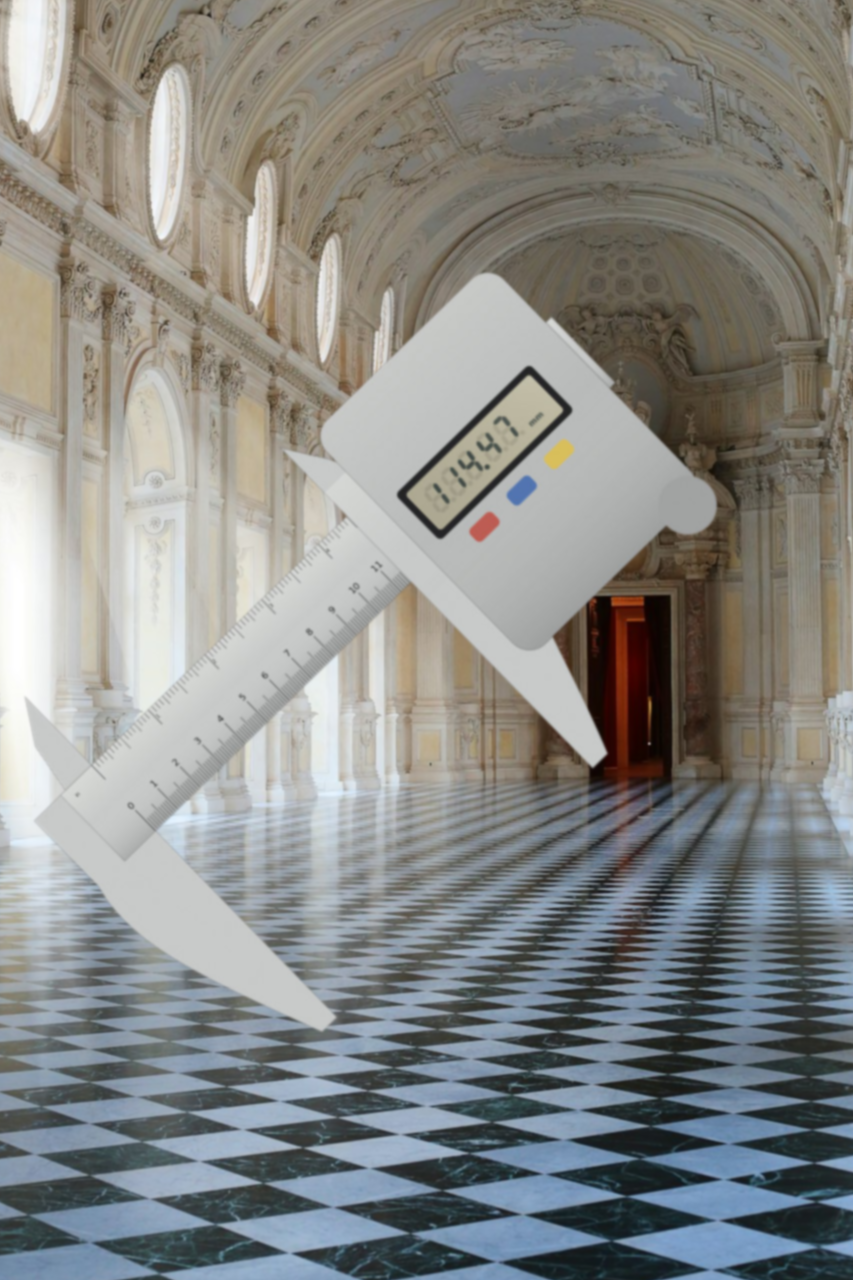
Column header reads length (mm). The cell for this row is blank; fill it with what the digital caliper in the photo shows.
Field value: 114.47 mm
